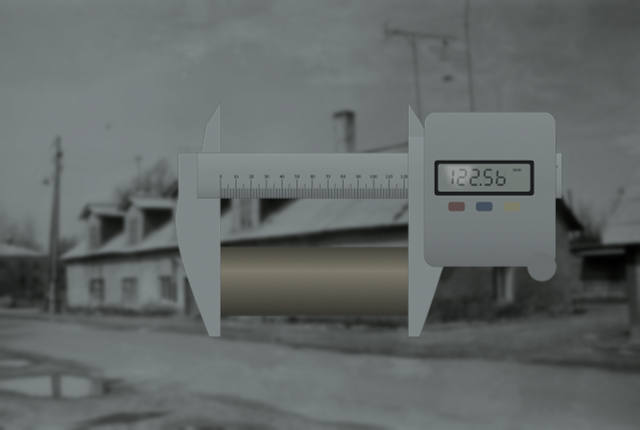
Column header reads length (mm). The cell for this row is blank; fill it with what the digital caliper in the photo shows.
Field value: 122.56 mm
